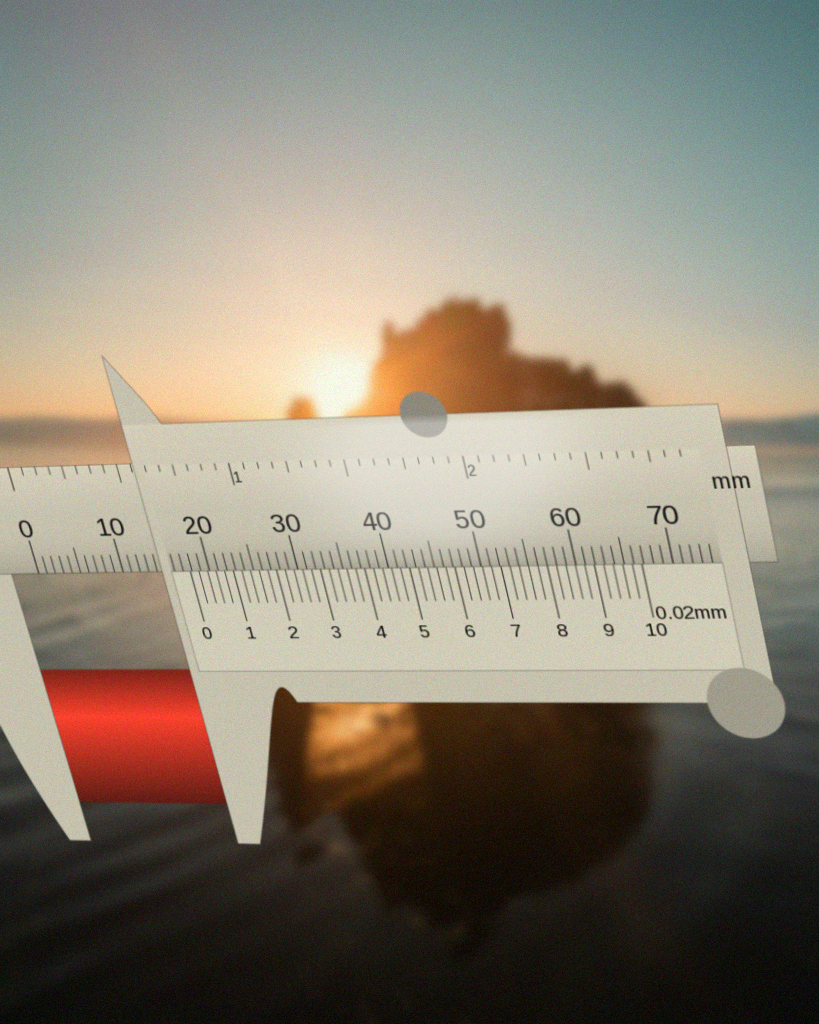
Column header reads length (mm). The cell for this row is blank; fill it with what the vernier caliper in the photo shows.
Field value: 17.8 mm
